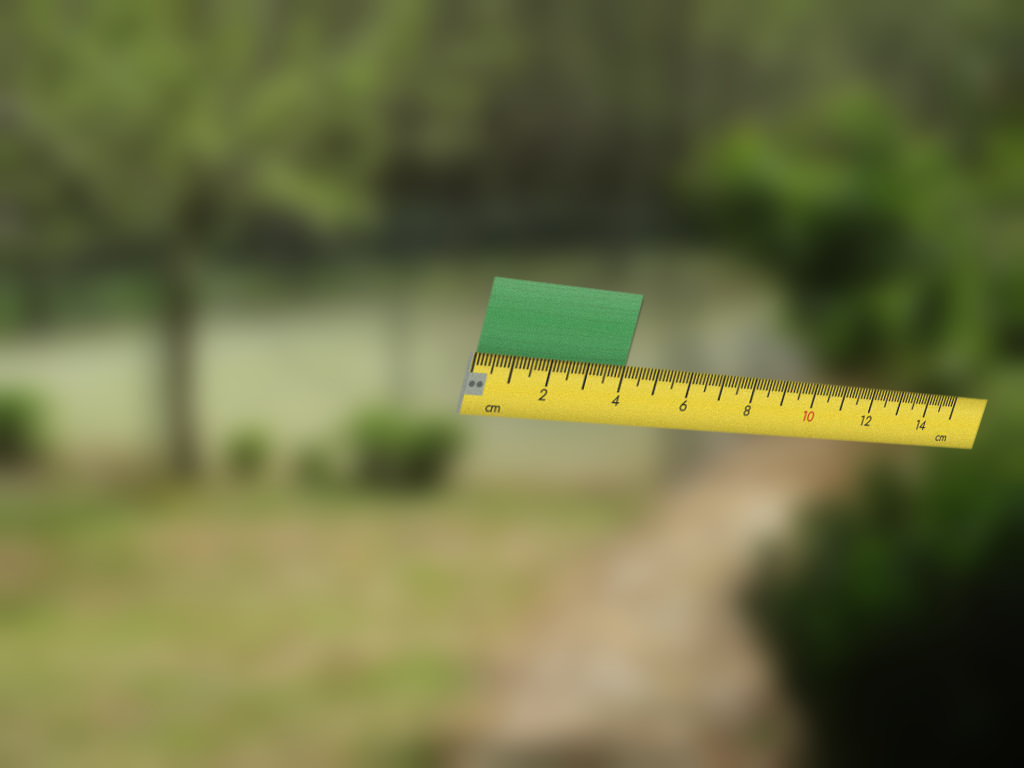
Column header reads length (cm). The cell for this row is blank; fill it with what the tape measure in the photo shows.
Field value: 4 cm
